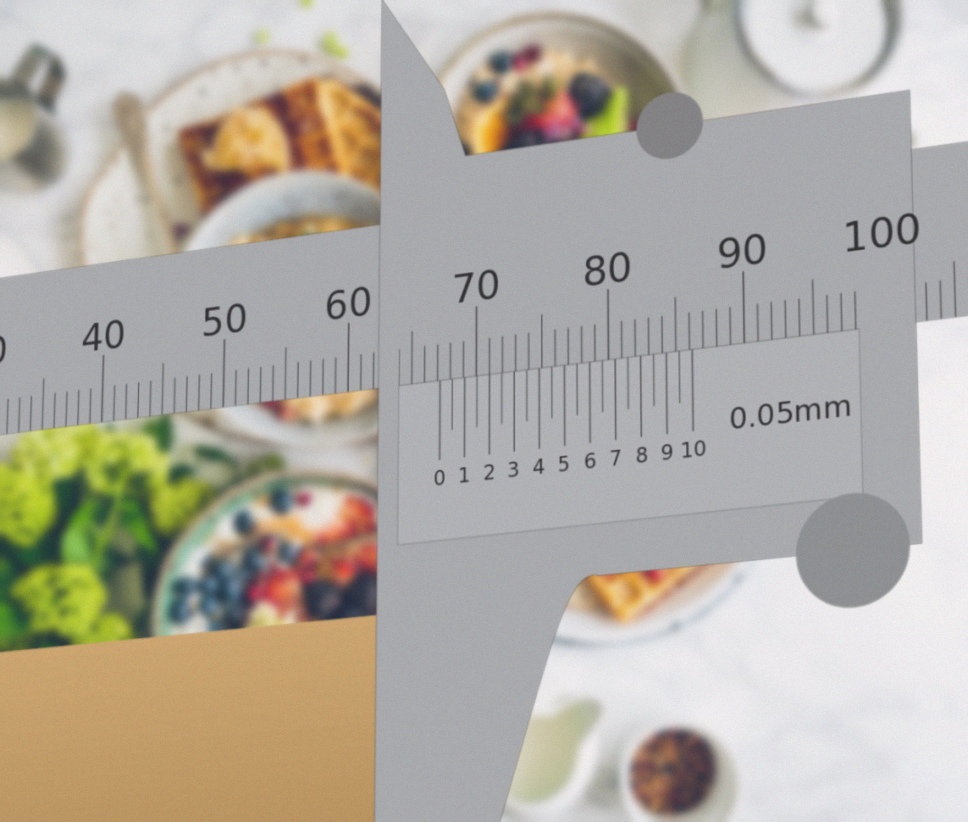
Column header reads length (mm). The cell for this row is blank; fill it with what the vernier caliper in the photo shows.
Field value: 67.2 mm
